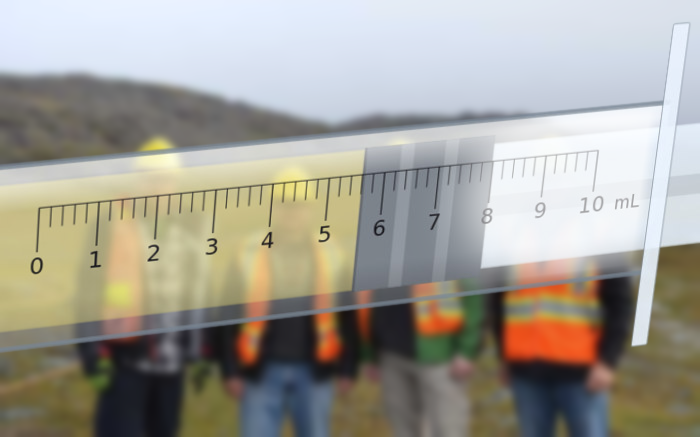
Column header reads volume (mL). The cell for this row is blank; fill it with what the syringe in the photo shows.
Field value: 5.6 mL
